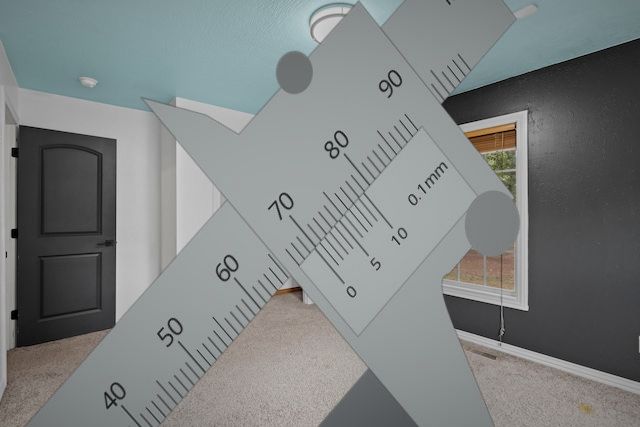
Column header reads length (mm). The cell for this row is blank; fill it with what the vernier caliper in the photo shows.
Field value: 69.8 mm
